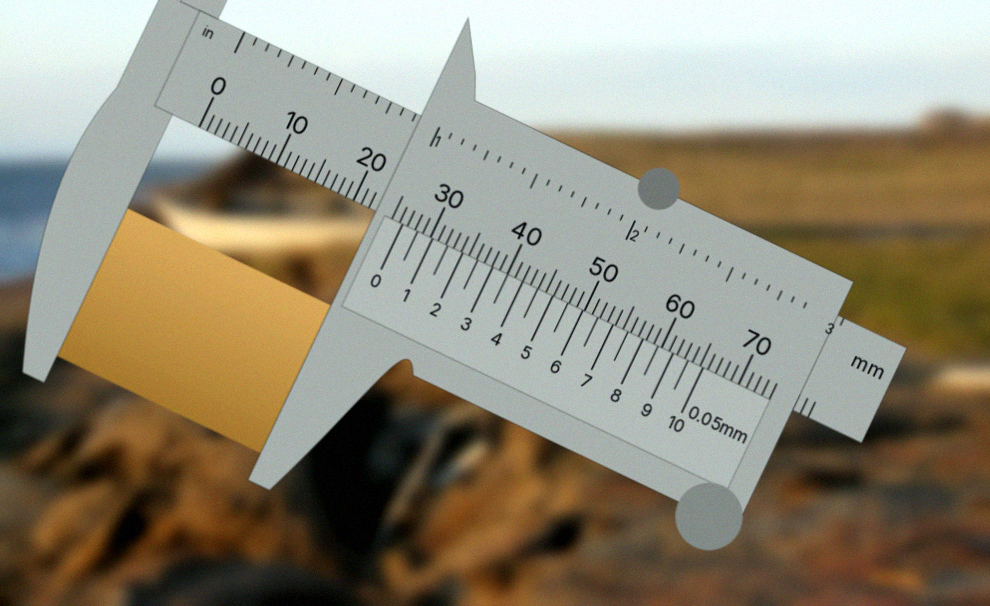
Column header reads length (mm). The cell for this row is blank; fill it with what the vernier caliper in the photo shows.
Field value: 26.4 mm
